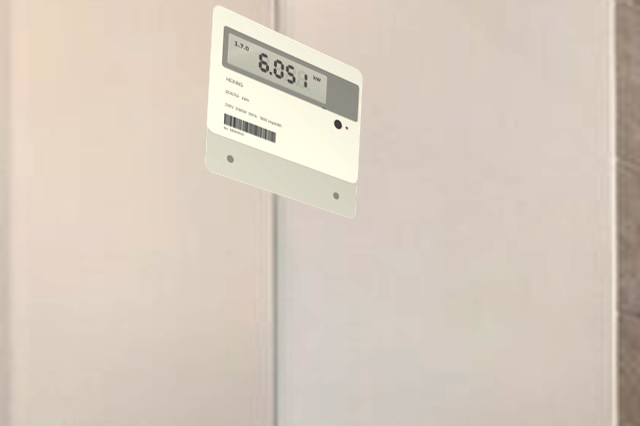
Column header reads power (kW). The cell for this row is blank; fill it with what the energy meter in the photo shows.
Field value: 6.051 kW
